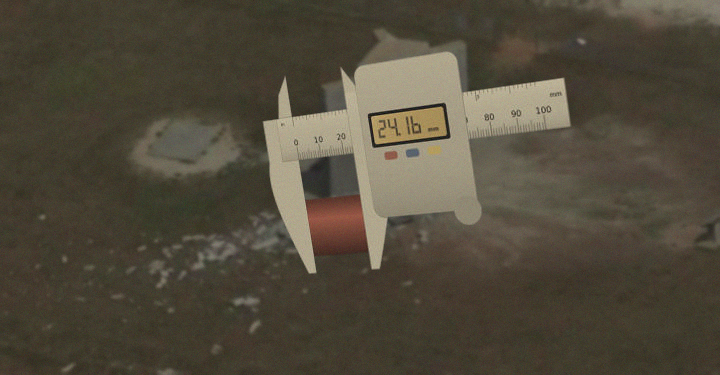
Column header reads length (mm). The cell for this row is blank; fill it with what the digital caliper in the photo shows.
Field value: 24.16 mm
